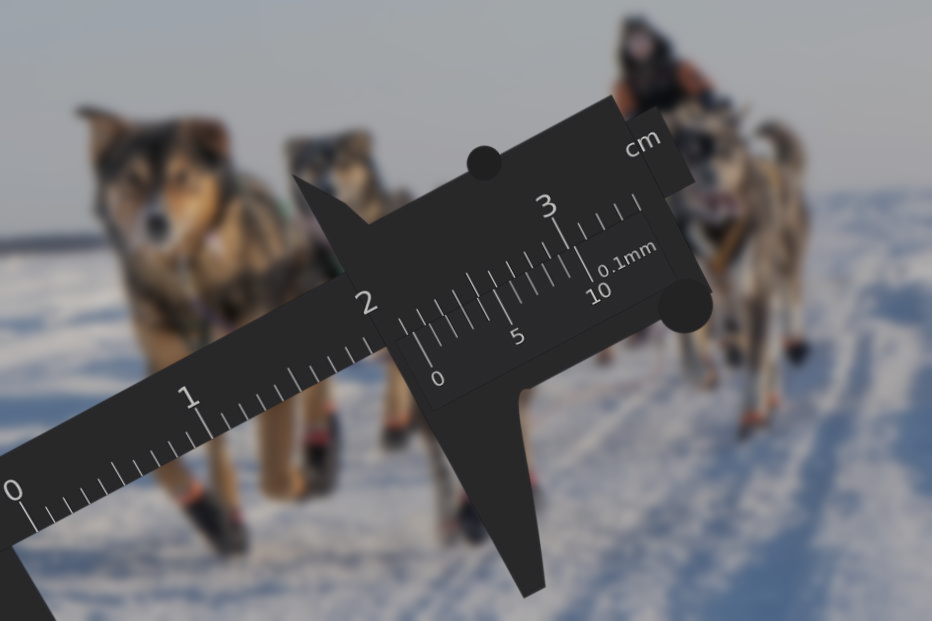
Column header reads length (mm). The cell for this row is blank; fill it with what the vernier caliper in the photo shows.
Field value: 21.3 mm
